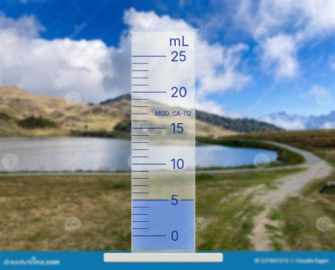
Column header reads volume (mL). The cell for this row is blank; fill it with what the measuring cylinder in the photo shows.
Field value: 5 mL
